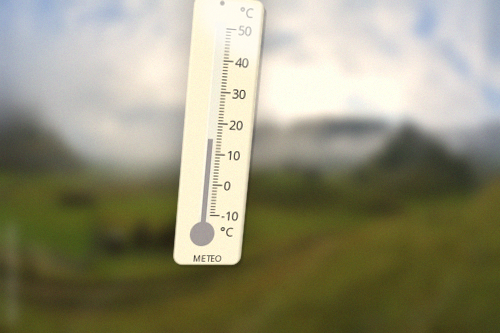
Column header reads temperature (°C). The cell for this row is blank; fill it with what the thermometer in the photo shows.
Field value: 15 °C
